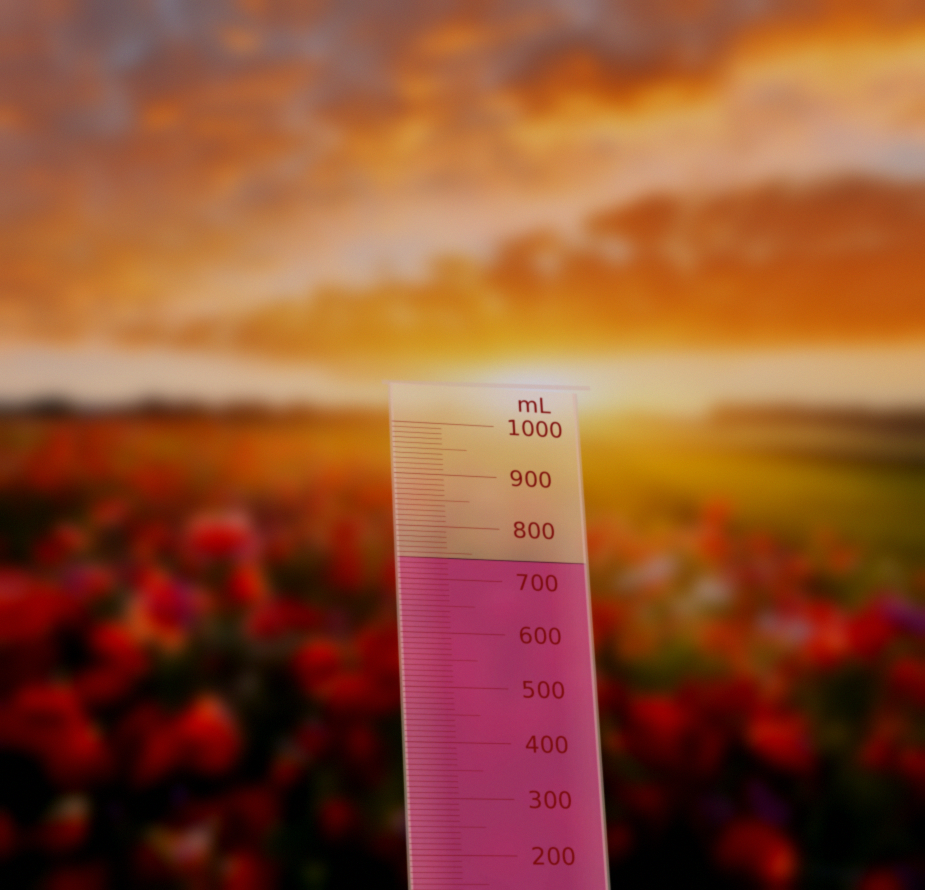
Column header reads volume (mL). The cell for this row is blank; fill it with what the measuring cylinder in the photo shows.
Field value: 740 mL
